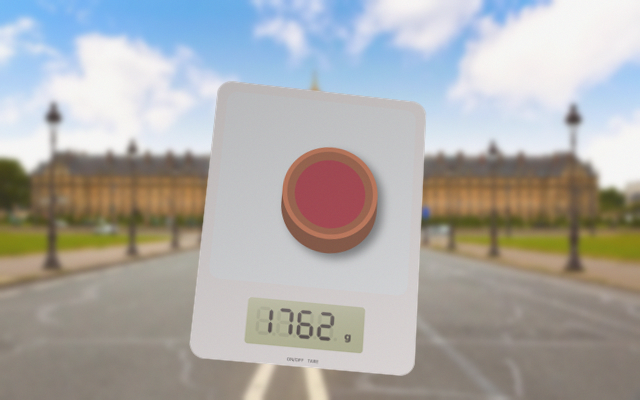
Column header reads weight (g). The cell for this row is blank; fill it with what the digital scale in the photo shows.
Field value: 1762 g
